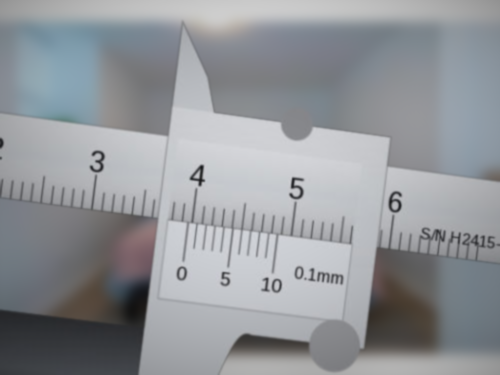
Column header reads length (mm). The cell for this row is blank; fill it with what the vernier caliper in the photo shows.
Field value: 39.6 mm
